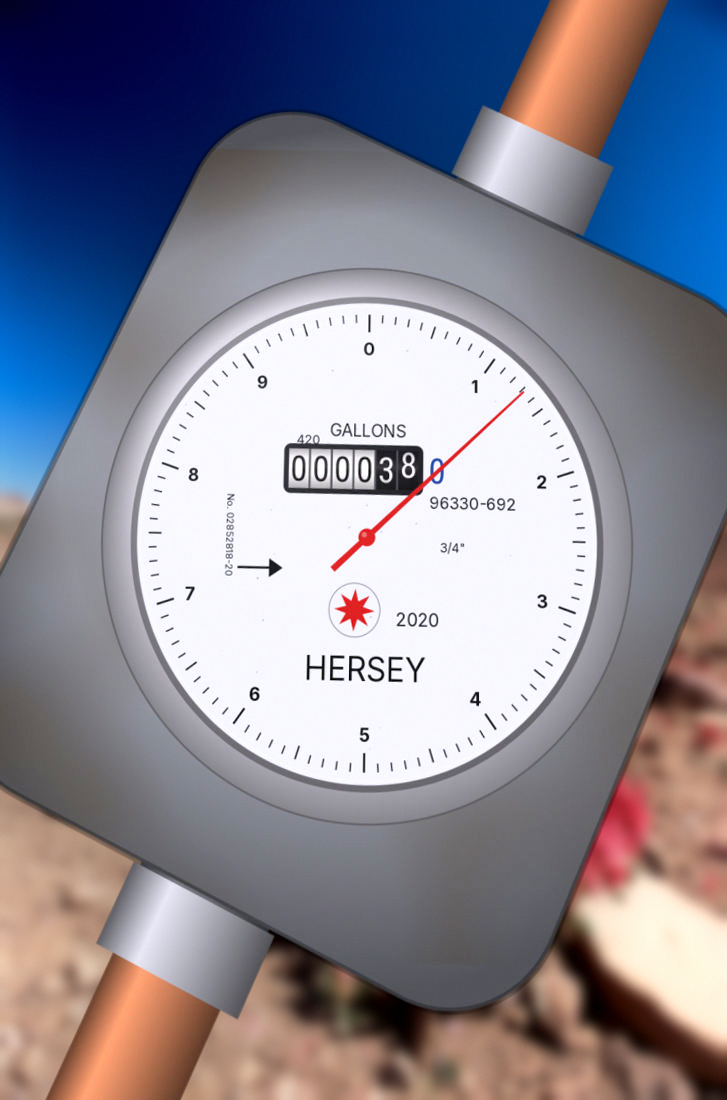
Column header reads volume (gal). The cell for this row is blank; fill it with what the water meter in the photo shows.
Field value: 381.3 gal
